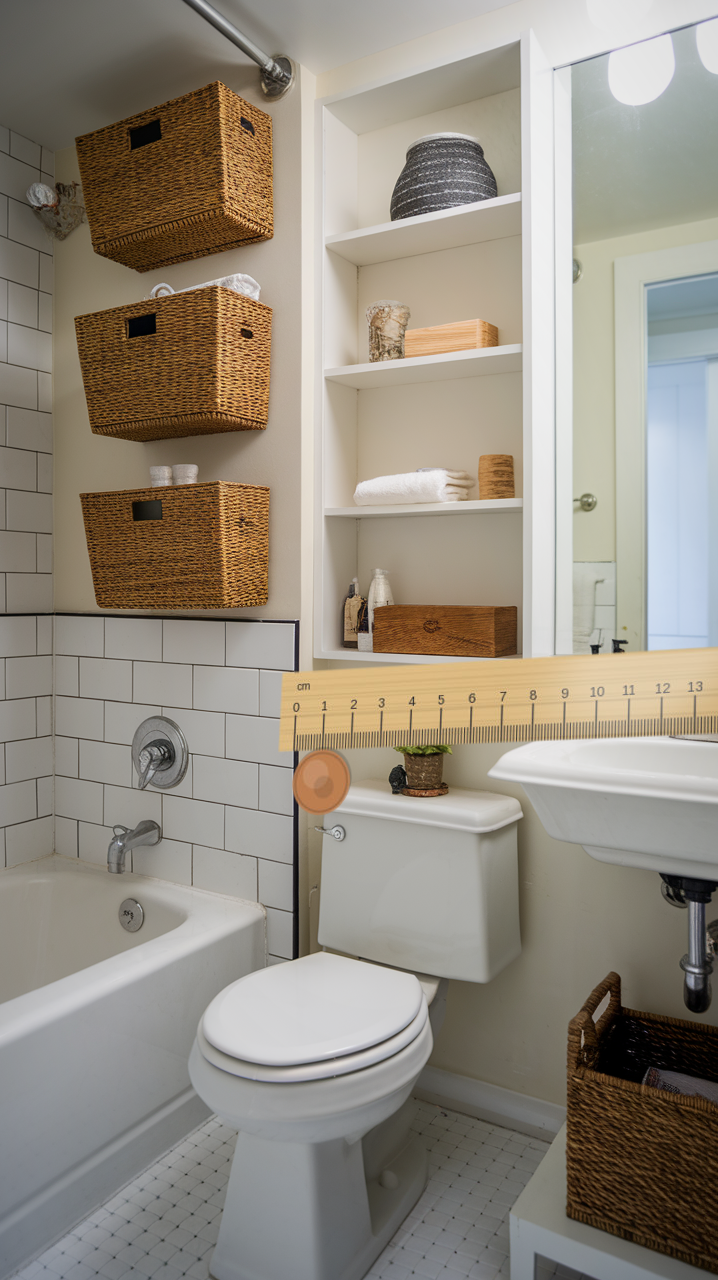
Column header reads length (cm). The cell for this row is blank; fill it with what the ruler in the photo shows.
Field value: 2 cm
